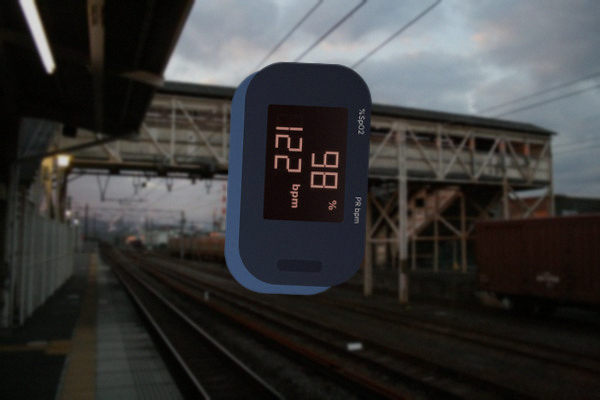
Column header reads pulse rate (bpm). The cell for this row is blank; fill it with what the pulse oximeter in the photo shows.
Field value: 122 bpm
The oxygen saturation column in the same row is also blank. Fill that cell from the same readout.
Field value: 98 %
